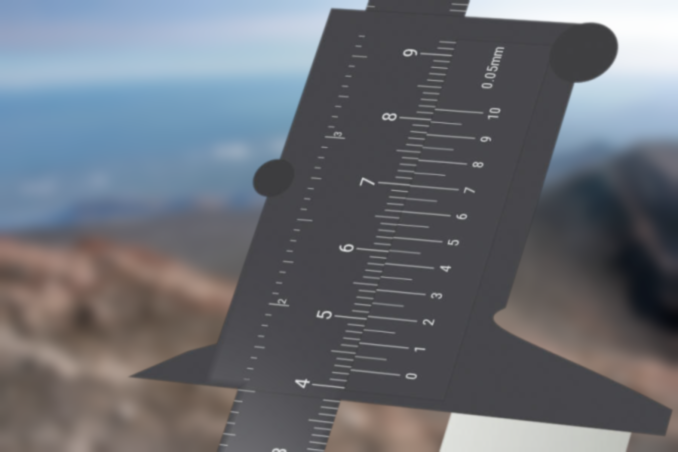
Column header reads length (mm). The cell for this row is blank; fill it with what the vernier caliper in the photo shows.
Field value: 42.6 mm
